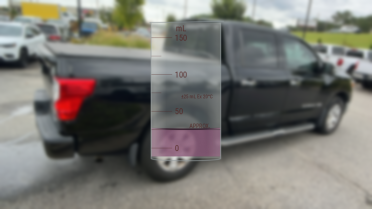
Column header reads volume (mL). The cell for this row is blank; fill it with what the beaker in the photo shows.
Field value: 25 mL
